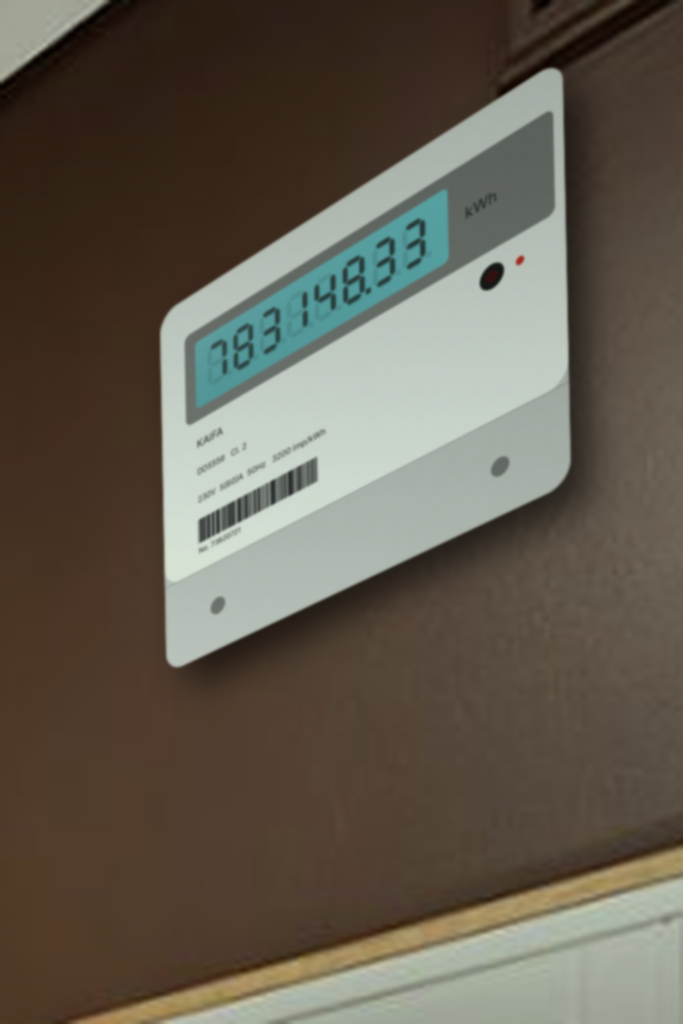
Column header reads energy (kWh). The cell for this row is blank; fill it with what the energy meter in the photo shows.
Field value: 783148.33 kWh
